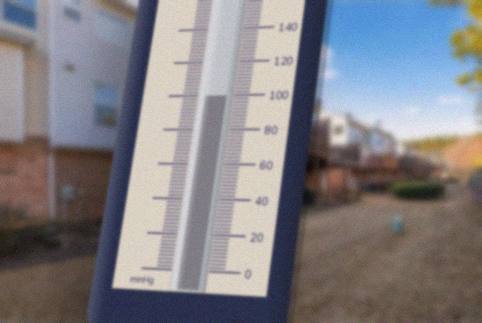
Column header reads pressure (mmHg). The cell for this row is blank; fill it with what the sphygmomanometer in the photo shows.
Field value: 100 mmHg
